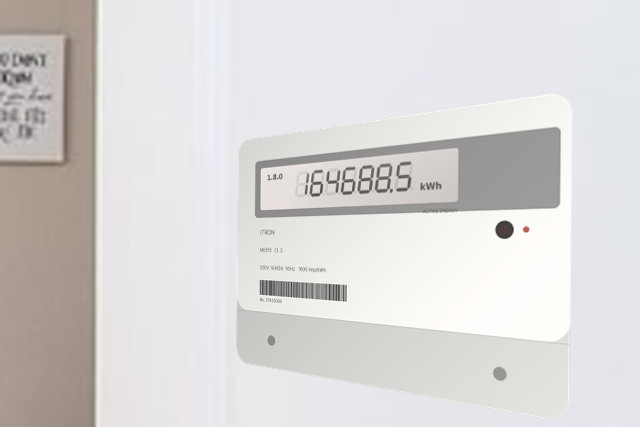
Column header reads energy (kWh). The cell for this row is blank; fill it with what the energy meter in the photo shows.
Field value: 164688.5 kWh
